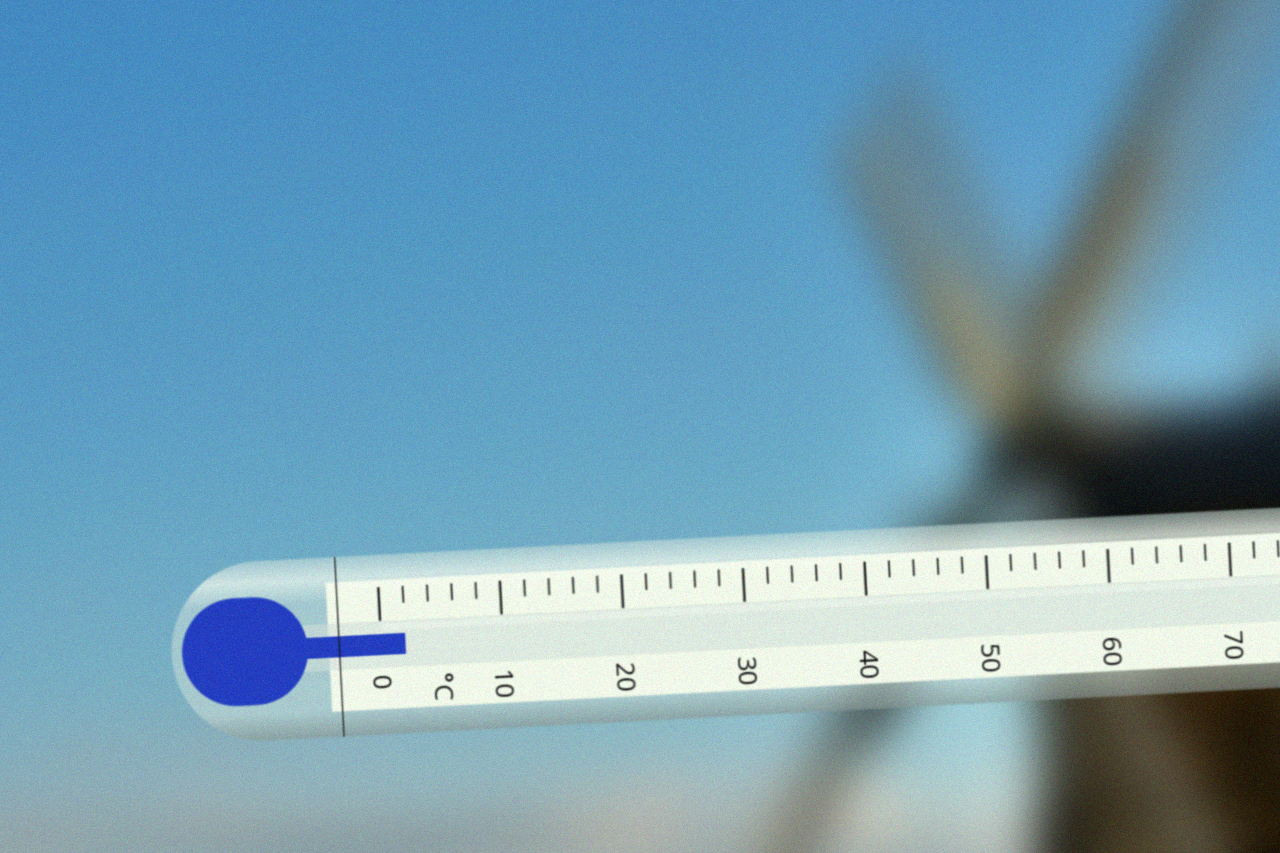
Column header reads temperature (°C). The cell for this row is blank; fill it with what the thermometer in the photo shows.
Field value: 2 °C
